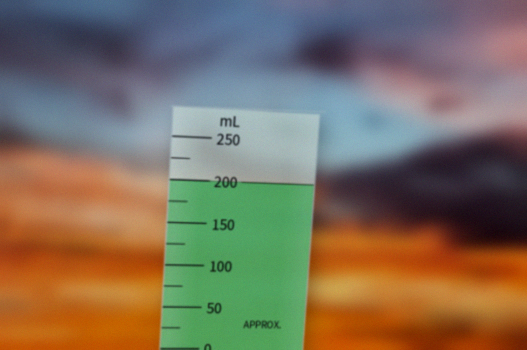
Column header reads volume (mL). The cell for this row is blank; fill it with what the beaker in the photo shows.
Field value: 200 mL
